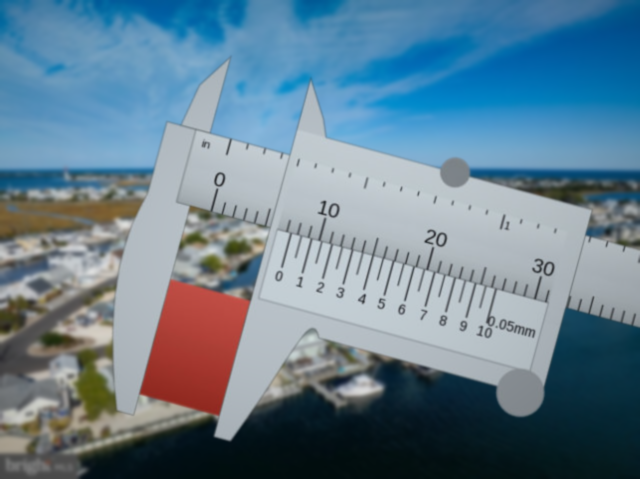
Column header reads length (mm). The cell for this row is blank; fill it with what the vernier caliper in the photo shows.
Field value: 7.4 mm
